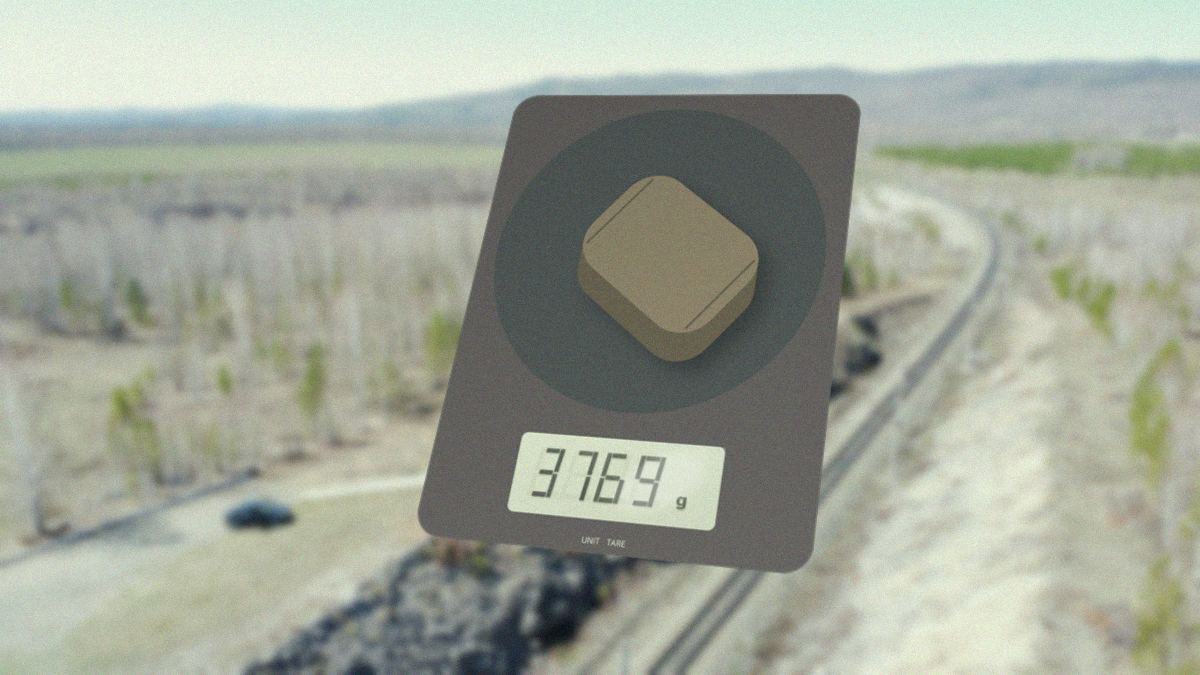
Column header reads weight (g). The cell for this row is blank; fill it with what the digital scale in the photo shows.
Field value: 3769 g
